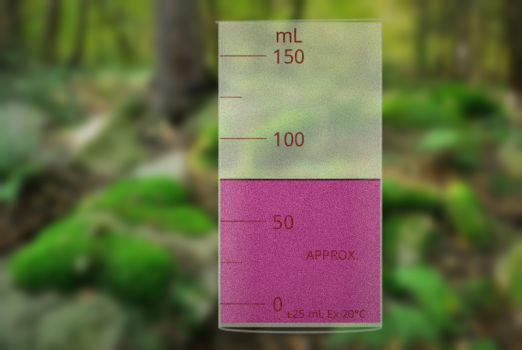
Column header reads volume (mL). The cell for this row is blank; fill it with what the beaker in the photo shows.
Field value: 75 mL
